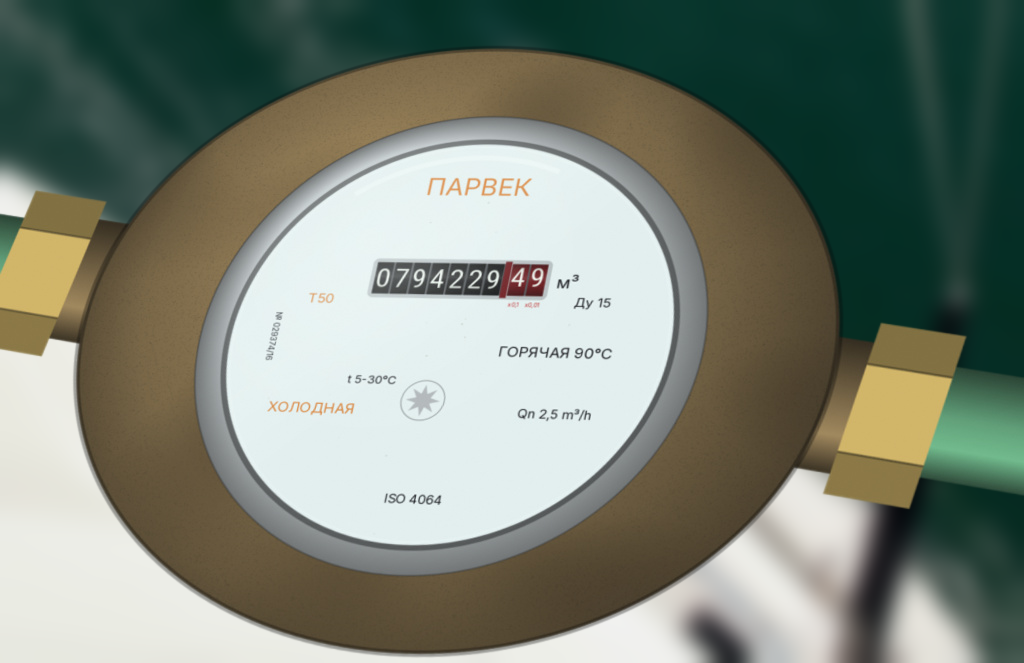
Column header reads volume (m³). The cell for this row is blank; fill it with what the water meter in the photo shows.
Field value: 794229.49 m³
